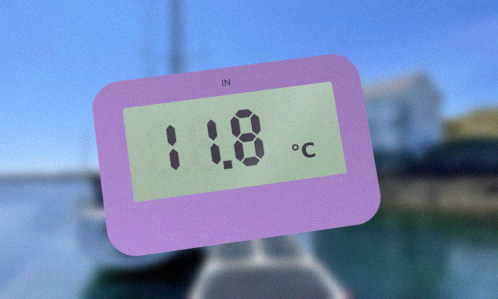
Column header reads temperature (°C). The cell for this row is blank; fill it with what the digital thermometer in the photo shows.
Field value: 11.8 °C
